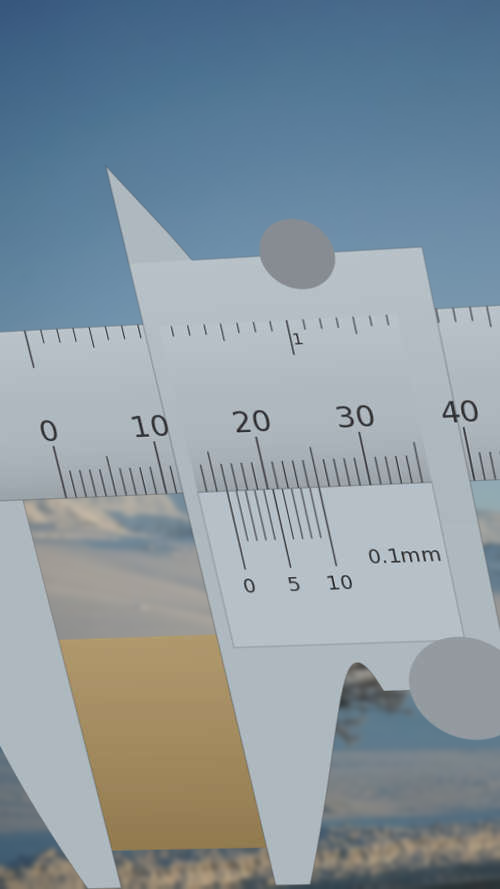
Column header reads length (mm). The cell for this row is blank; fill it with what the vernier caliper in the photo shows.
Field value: 16.0 mm
